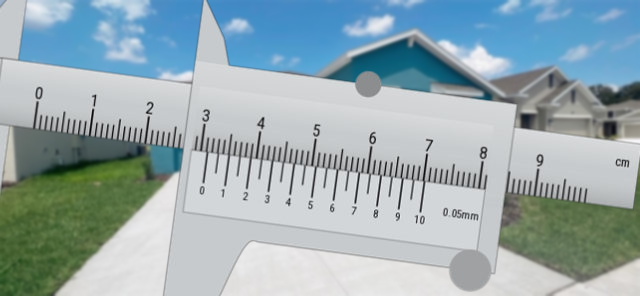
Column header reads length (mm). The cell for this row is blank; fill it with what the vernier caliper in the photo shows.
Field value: 31.2 mm
